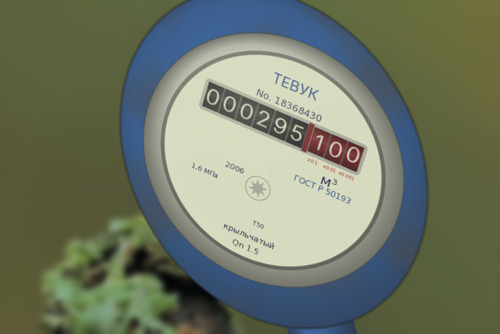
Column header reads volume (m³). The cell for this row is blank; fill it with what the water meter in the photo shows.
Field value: 295.100 m³
